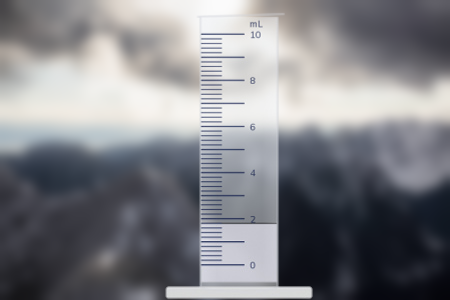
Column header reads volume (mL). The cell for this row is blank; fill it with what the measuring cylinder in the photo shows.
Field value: 1.8 mL
